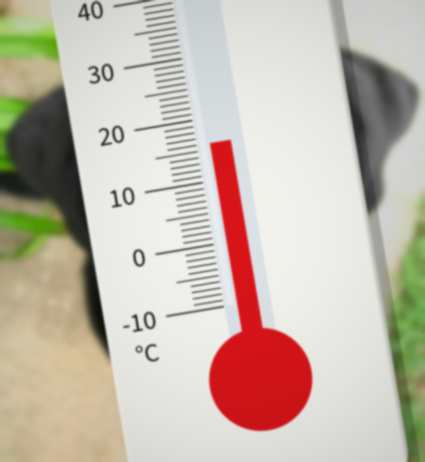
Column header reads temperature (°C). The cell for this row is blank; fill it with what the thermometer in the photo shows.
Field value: 16 °C
